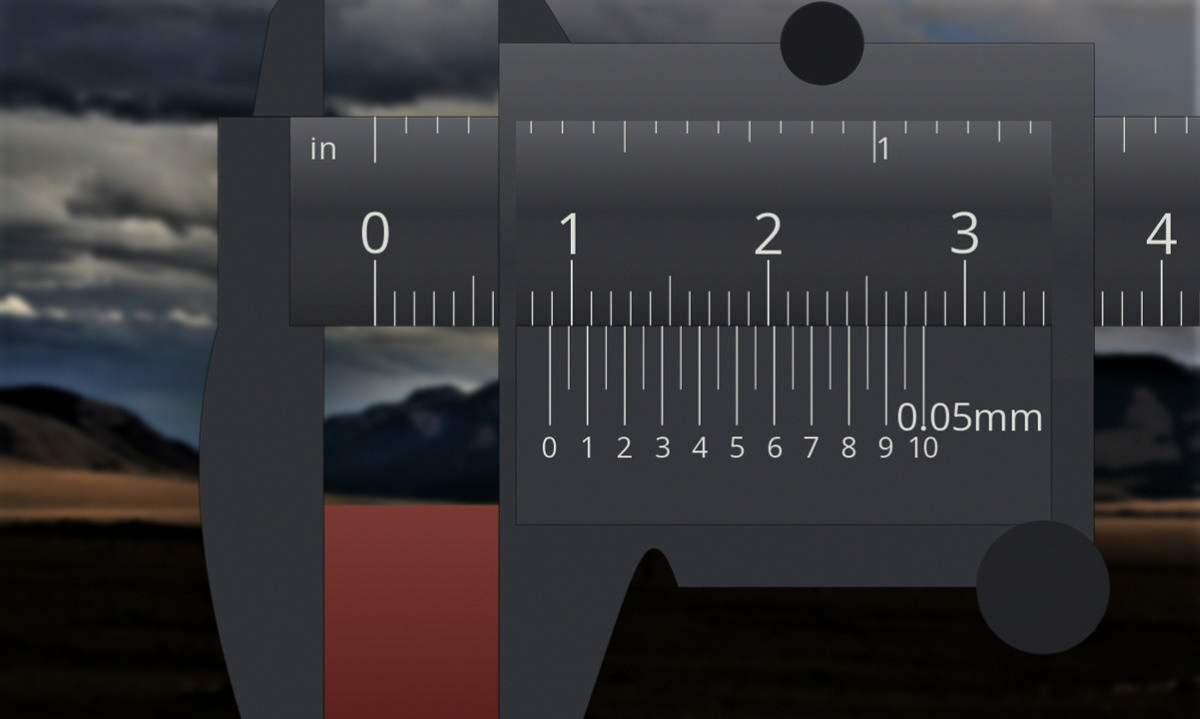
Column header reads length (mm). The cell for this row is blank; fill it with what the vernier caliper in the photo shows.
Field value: 8.9 mm
